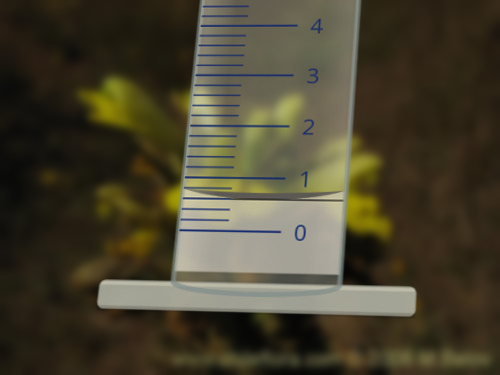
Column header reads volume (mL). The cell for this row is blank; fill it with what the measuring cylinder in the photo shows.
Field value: 0.6 mL
